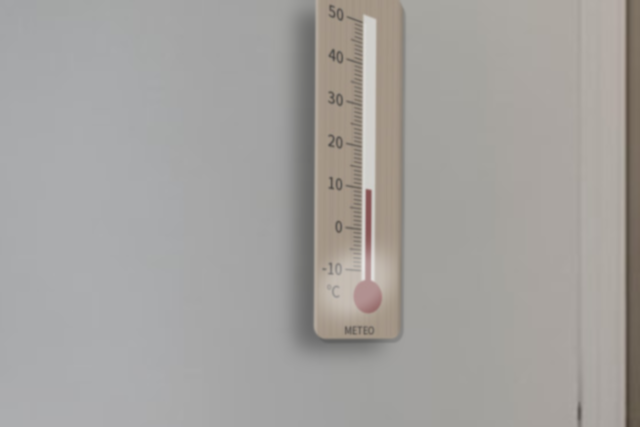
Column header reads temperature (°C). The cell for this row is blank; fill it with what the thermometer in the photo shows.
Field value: 10 °C
